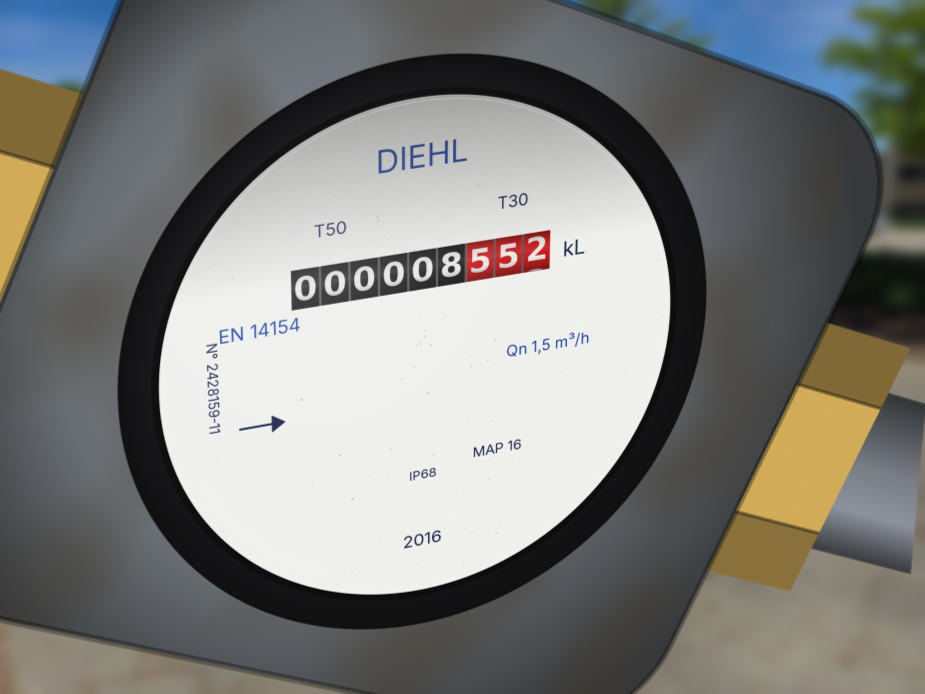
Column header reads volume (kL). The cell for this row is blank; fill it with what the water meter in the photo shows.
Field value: 8.552 kL
